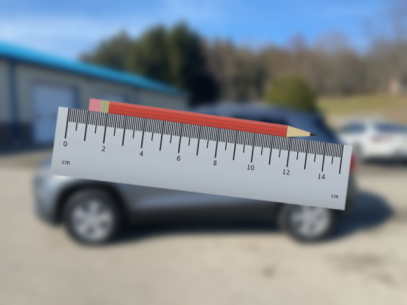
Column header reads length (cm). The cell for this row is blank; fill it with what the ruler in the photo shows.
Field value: 12.5 cm
